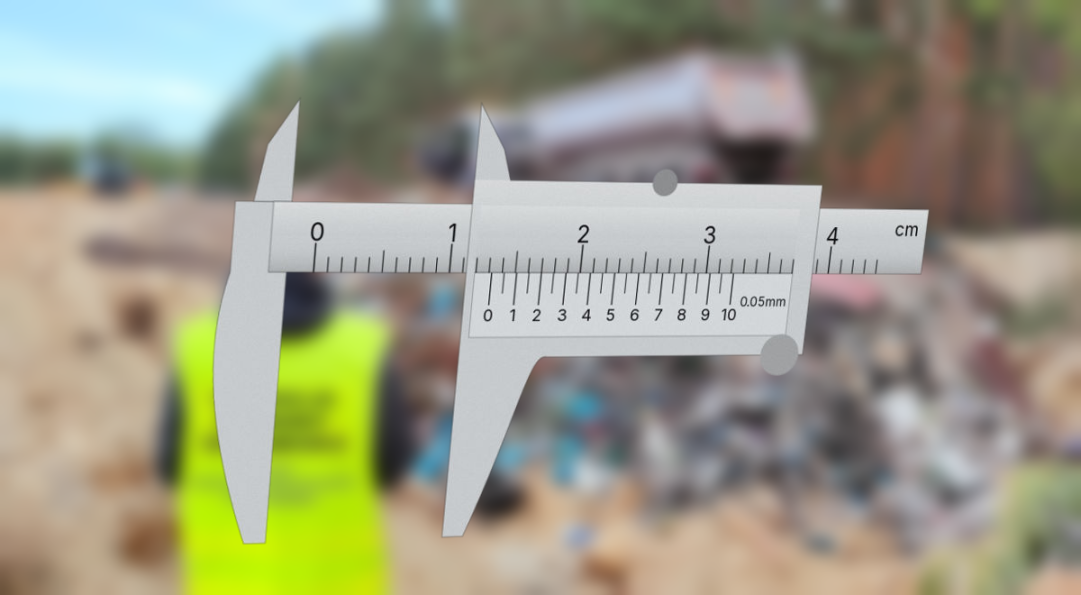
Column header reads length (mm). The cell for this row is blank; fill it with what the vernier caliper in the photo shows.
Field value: 13.2 mm
